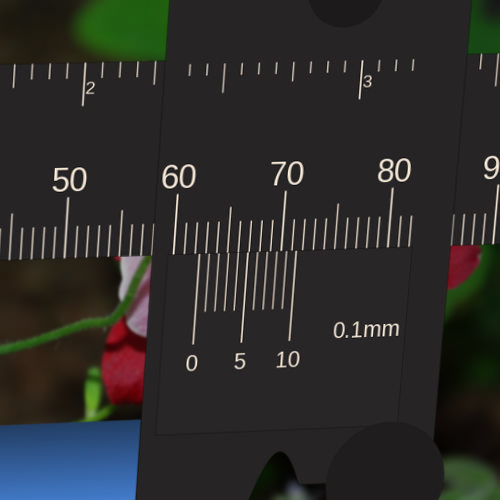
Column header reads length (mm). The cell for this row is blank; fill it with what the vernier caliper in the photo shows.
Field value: 62.4 mm
